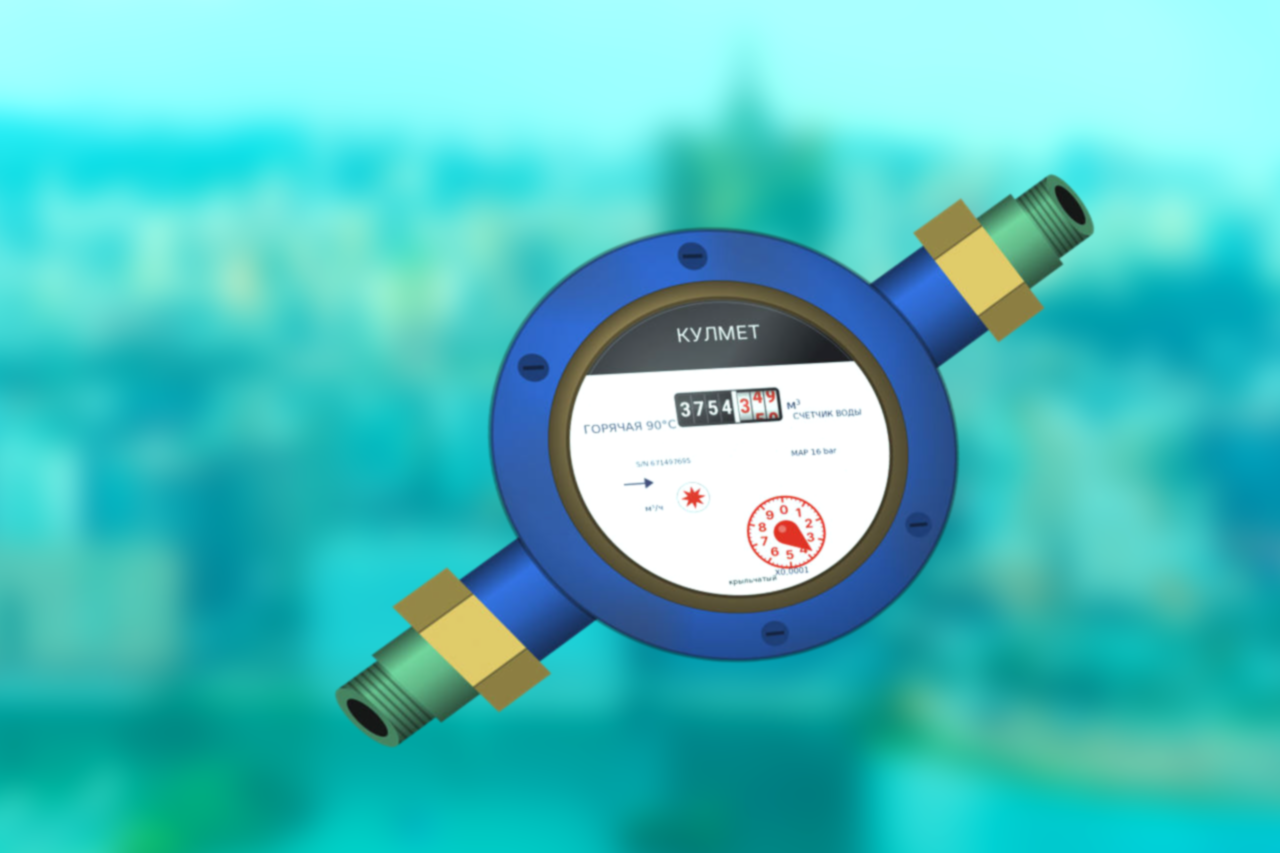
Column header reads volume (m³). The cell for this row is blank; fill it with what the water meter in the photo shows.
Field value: 3754.3493 m³
